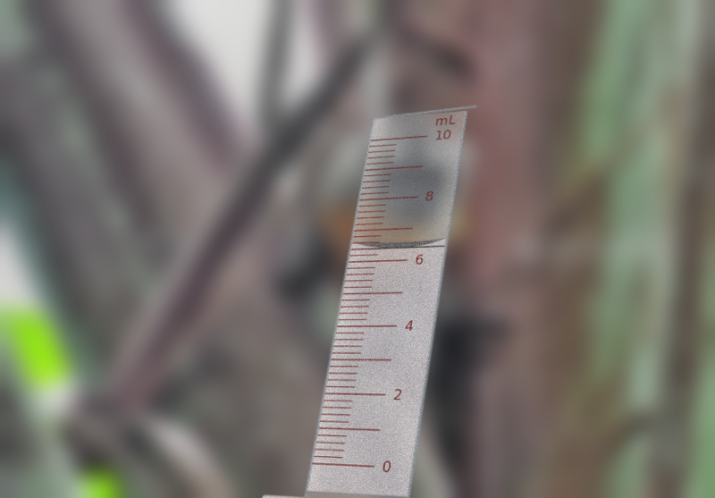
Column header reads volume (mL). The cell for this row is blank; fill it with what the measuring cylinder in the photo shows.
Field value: 6.4 mL
